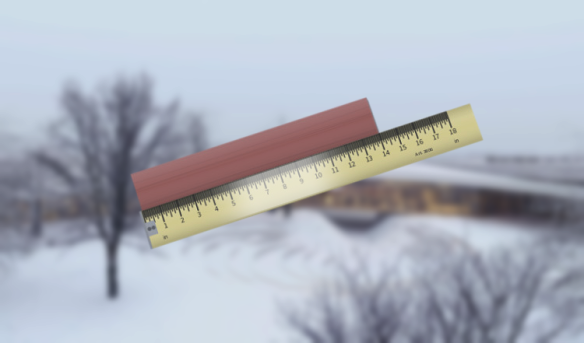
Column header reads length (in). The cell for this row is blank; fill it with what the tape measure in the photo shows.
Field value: 14 in
